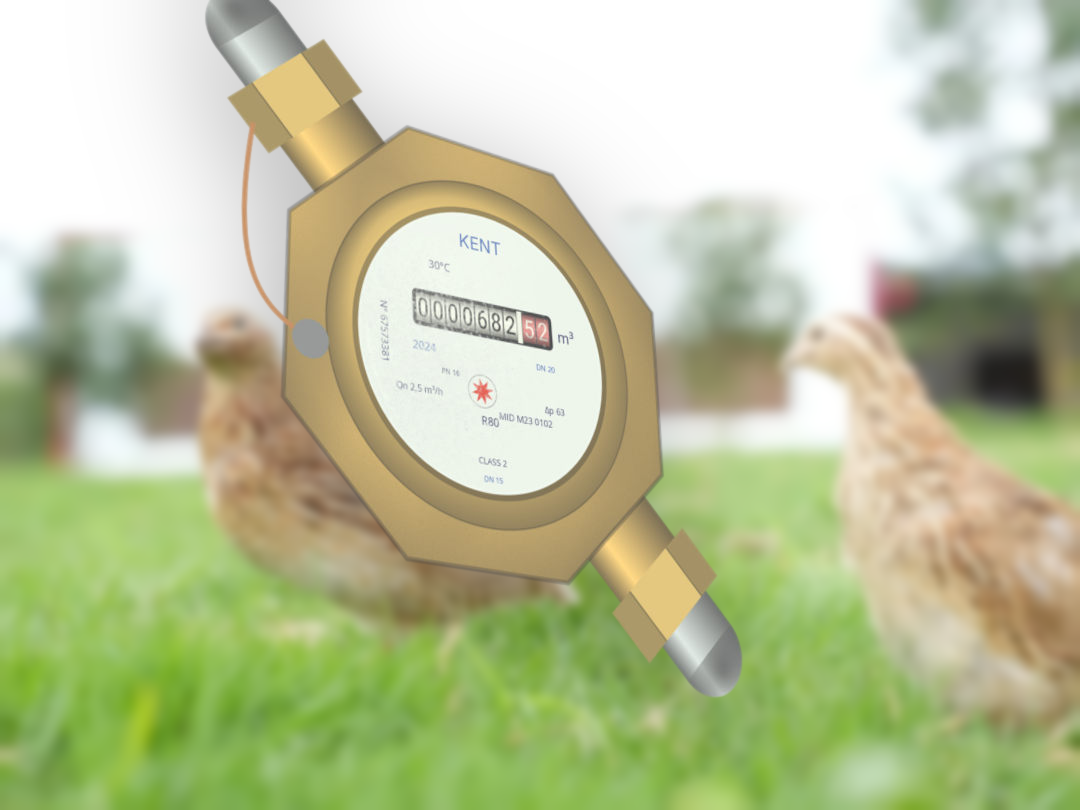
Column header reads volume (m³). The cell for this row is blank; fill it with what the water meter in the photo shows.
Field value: 682.52 m³
